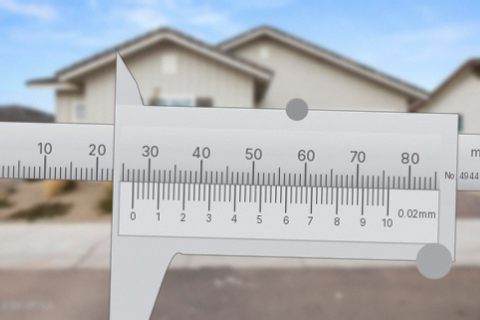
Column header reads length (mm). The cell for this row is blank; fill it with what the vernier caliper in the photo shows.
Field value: 27.0 mm
